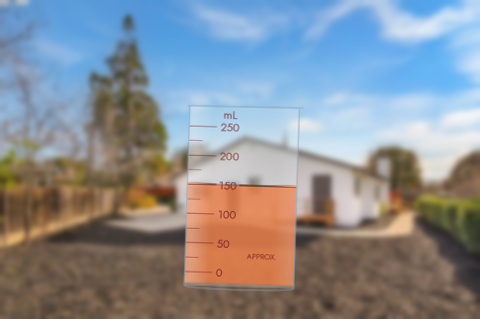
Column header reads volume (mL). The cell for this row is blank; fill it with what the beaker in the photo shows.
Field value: 150 mL
